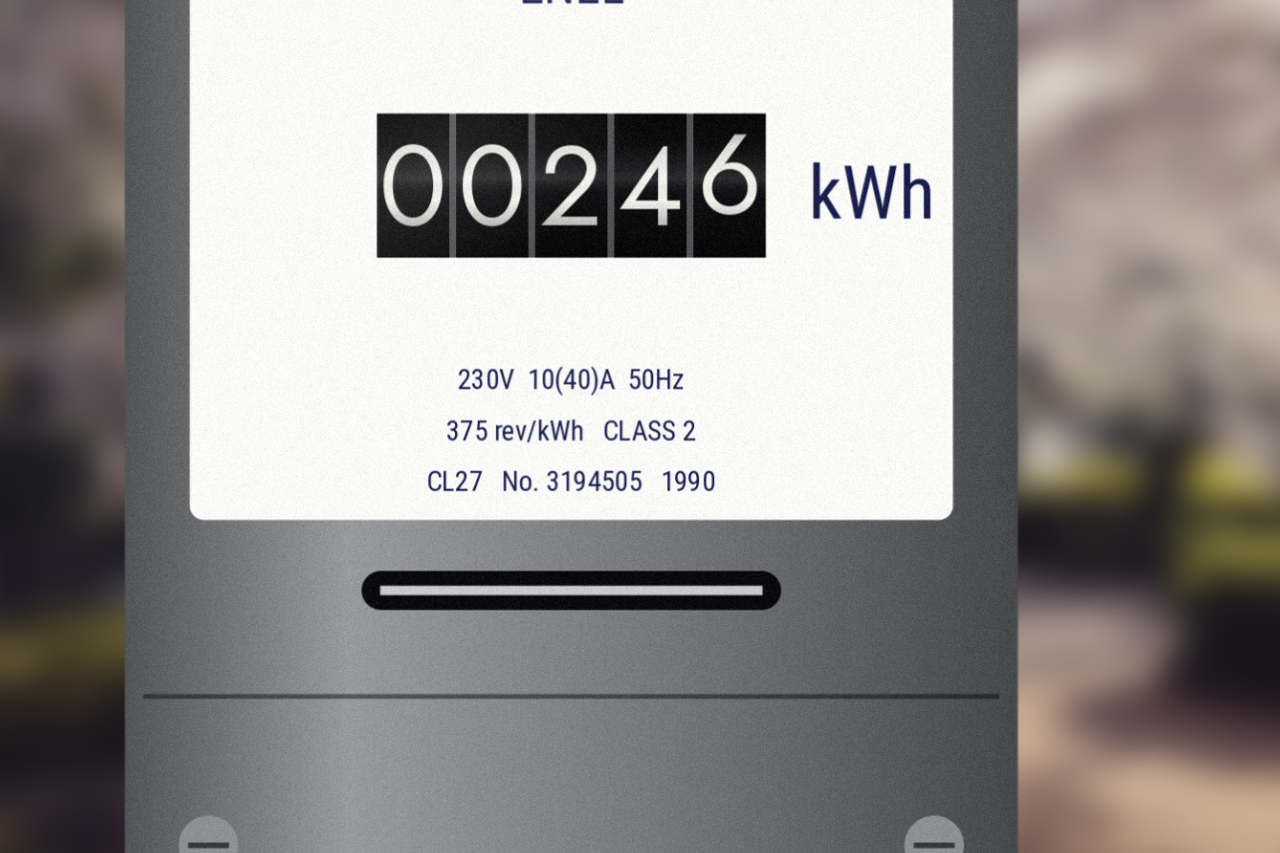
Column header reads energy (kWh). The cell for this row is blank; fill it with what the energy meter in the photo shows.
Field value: 246 kWh
